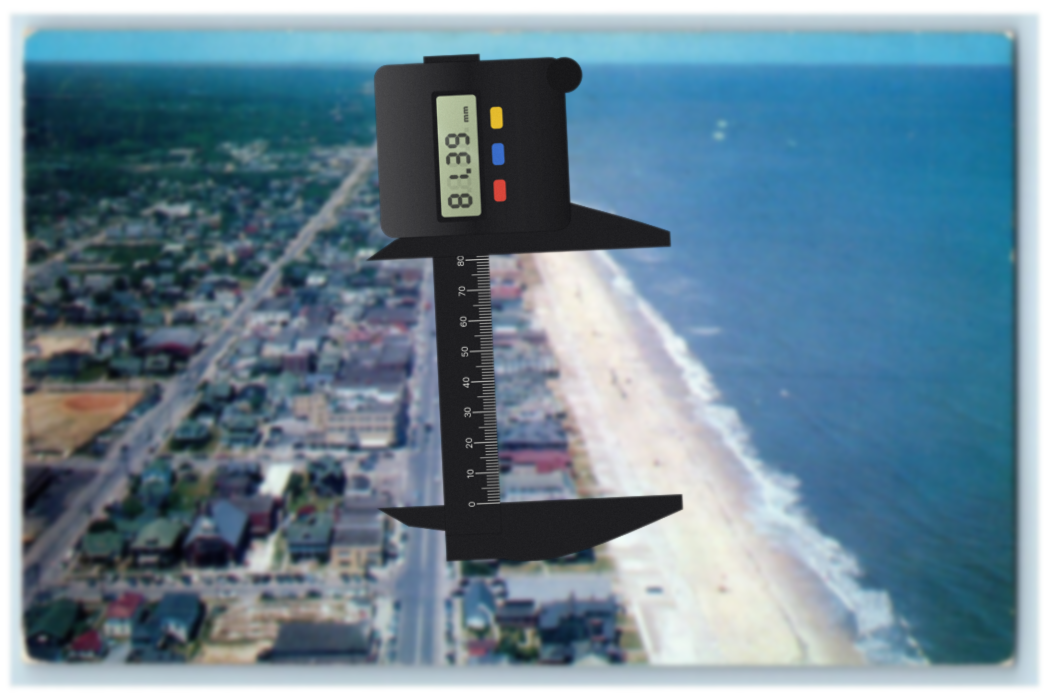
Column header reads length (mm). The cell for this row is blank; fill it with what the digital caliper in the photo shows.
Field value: 81.39 mm
